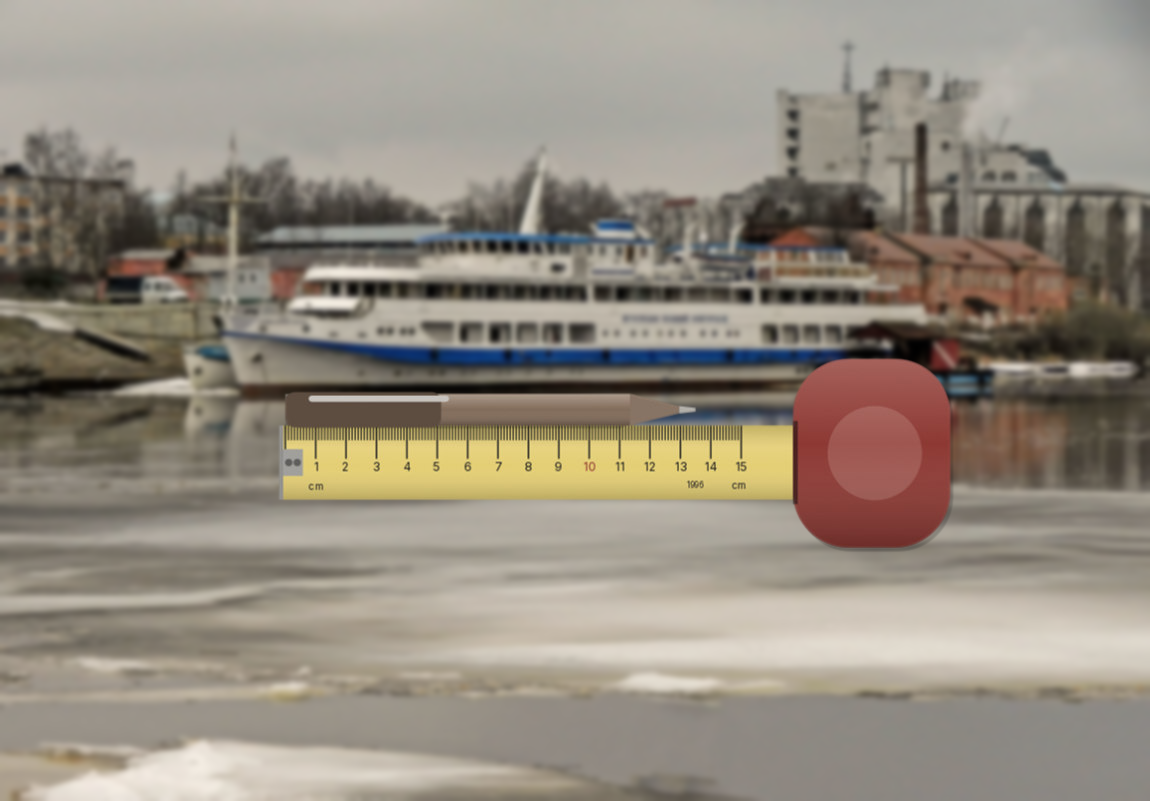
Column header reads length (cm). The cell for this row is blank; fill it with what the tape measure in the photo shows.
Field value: 13.5 cm
